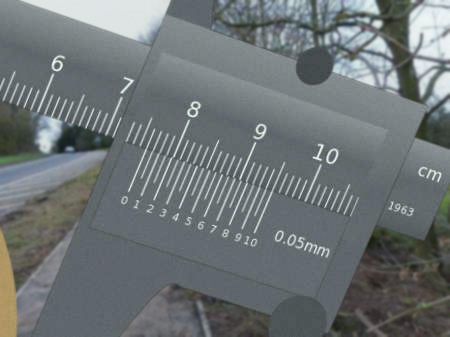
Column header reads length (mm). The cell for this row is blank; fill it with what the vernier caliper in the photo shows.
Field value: 76.0 mm
